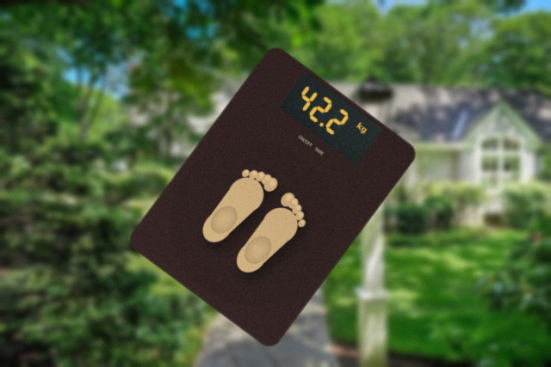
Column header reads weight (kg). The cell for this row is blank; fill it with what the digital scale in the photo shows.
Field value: 42.2 kg
